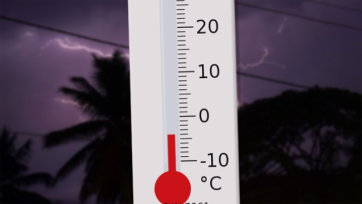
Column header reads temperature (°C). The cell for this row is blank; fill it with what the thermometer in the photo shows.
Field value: -4 °C
